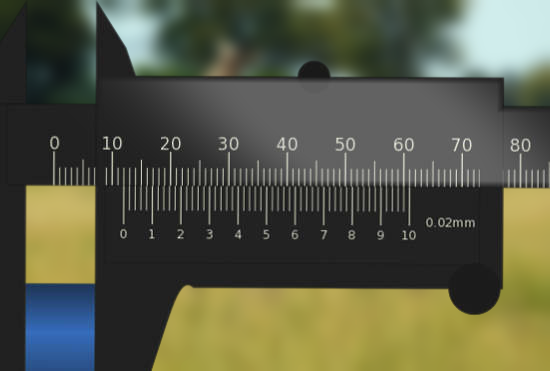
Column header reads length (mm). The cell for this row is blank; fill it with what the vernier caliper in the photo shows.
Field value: 12.0 mm
